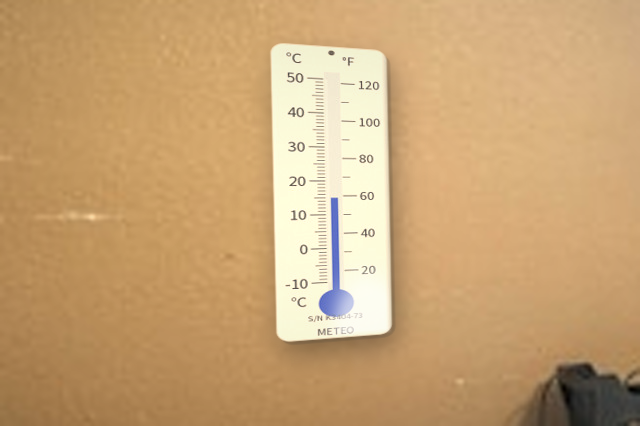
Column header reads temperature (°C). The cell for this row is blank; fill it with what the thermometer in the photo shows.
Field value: 15 °C
